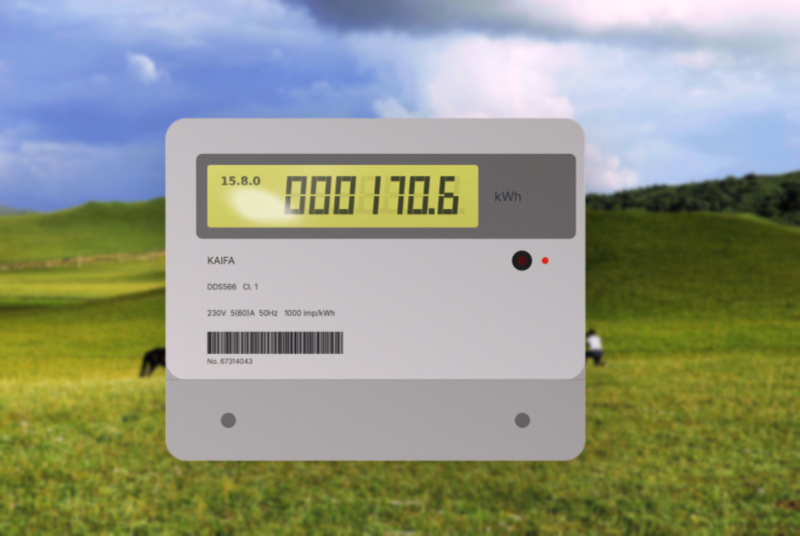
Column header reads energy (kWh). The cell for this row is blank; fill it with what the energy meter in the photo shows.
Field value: 170.6 kWh
